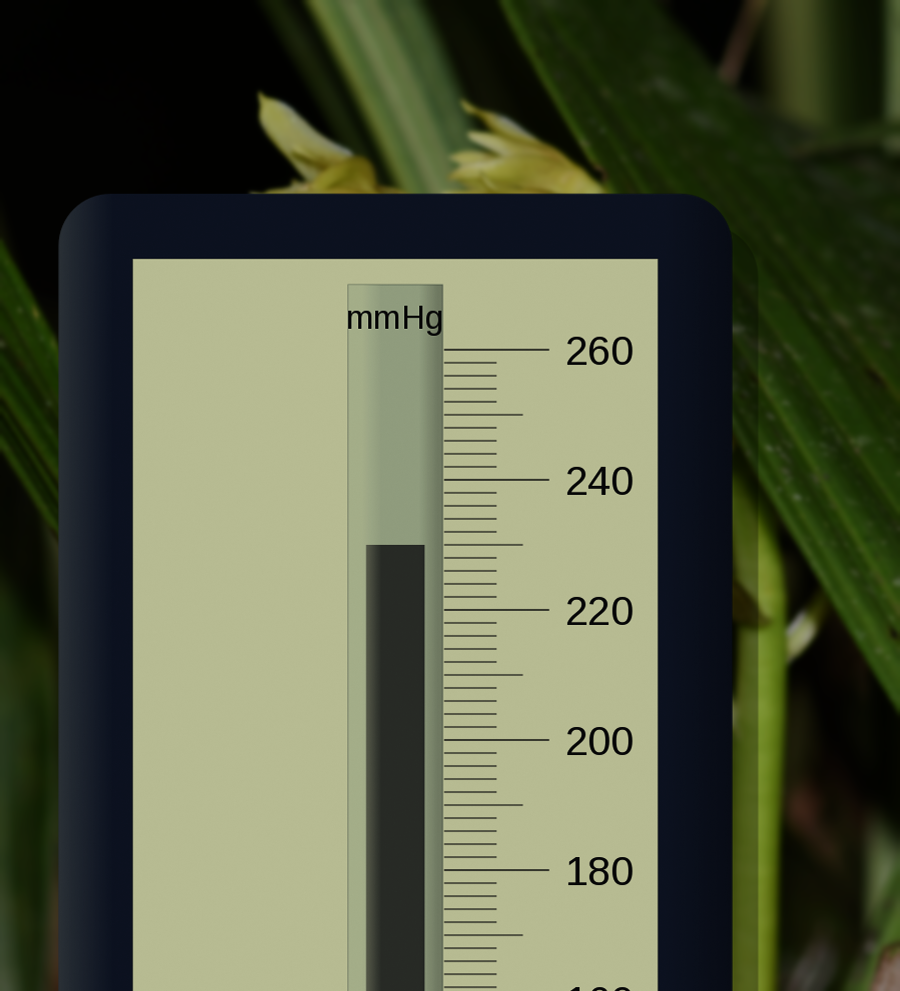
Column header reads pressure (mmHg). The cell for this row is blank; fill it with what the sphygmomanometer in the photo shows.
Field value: 230 mmHg
